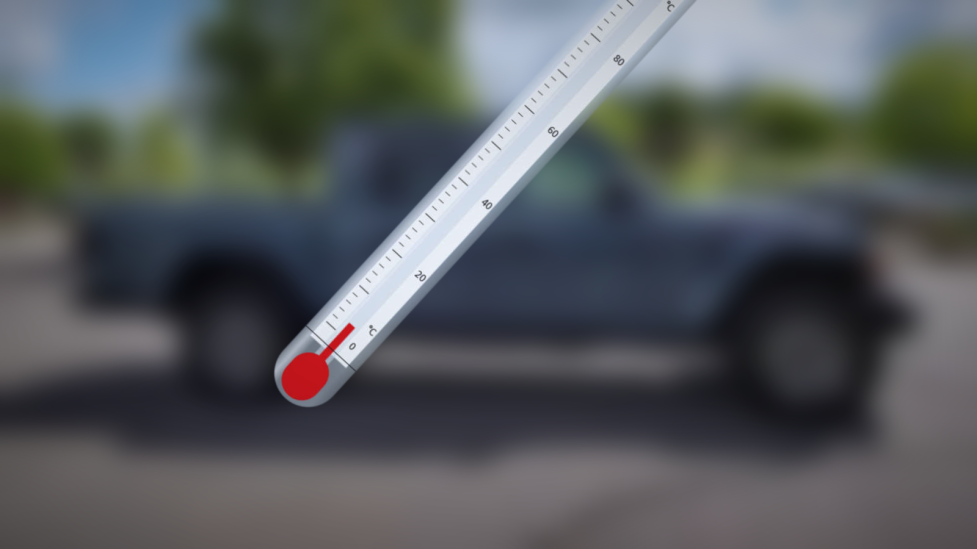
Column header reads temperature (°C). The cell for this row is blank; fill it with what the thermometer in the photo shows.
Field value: 3 °C
